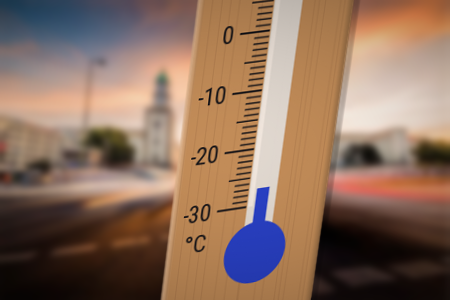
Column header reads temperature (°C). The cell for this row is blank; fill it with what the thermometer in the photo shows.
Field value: -27 °C
